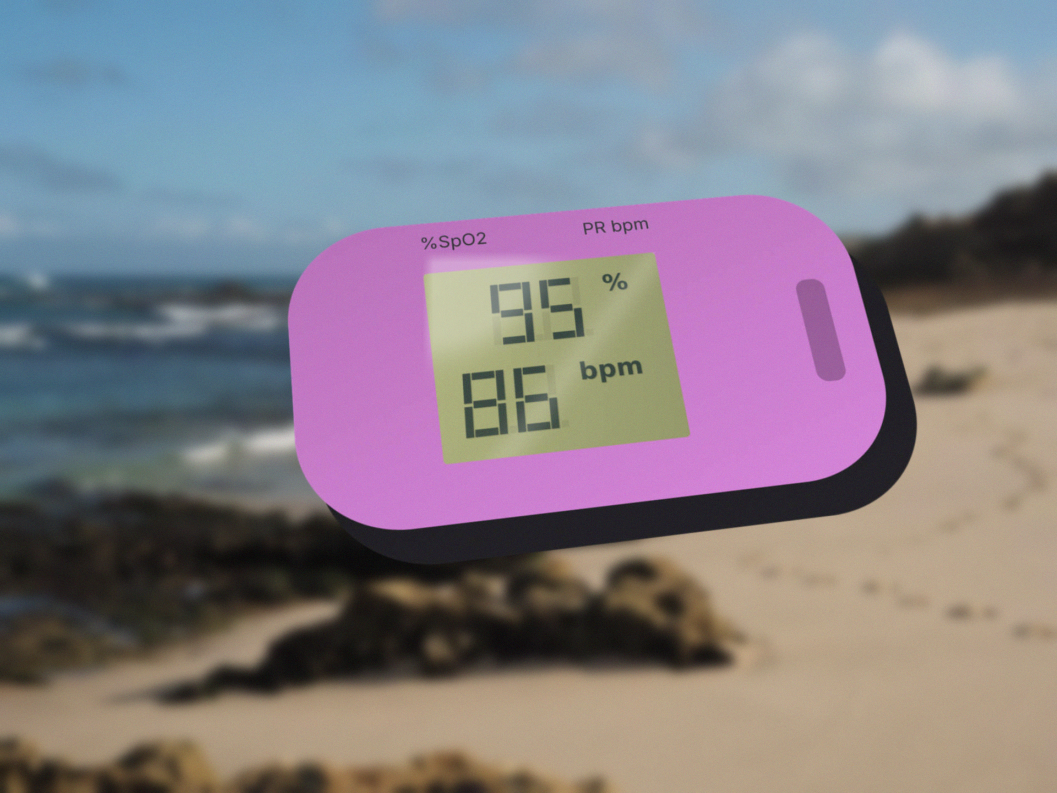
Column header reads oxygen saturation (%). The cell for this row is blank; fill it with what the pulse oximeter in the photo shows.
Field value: 95 %
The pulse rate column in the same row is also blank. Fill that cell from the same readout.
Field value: 86 bpm
